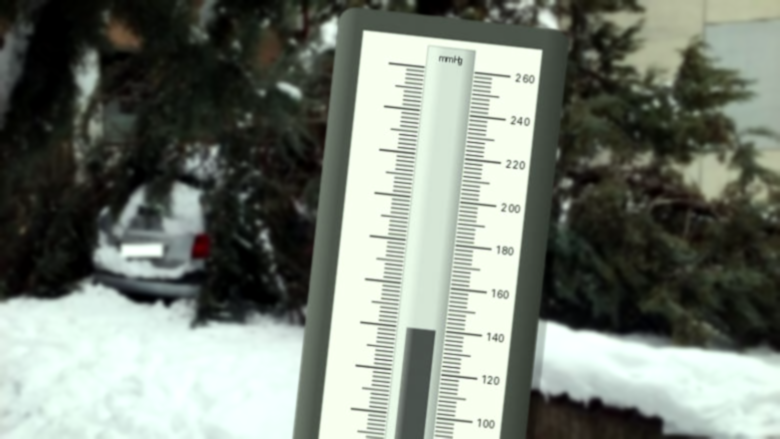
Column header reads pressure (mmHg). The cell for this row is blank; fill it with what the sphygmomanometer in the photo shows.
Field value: 140 mmHg
